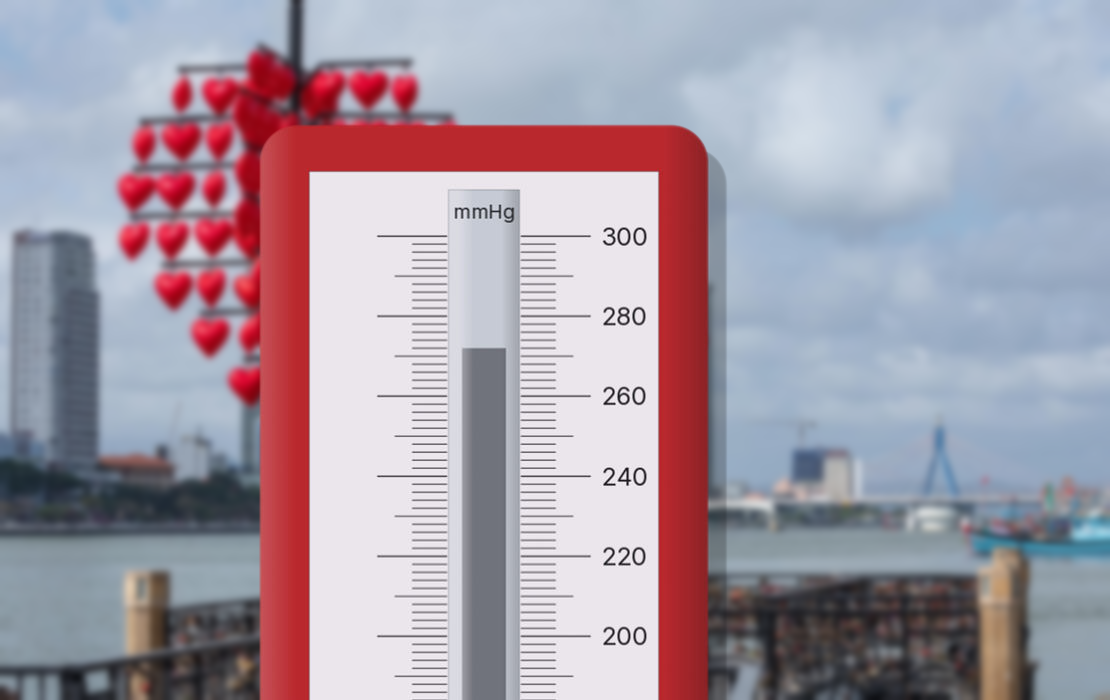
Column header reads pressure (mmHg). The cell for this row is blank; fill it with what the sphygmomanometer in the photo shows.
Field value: 272 mmHg
